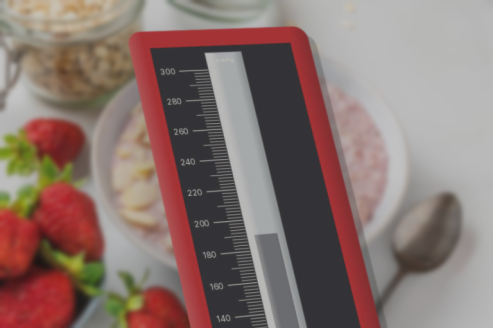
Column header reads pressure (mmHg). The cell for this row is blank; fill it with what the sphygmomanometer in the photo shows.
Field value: 190 mmHg
